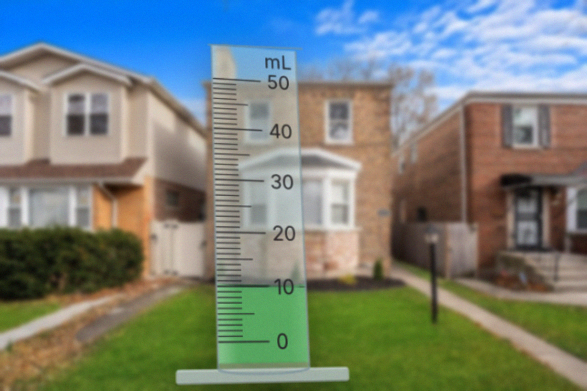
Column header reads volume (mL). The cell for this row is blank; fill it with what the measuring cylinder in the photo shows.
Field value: 10 mL
